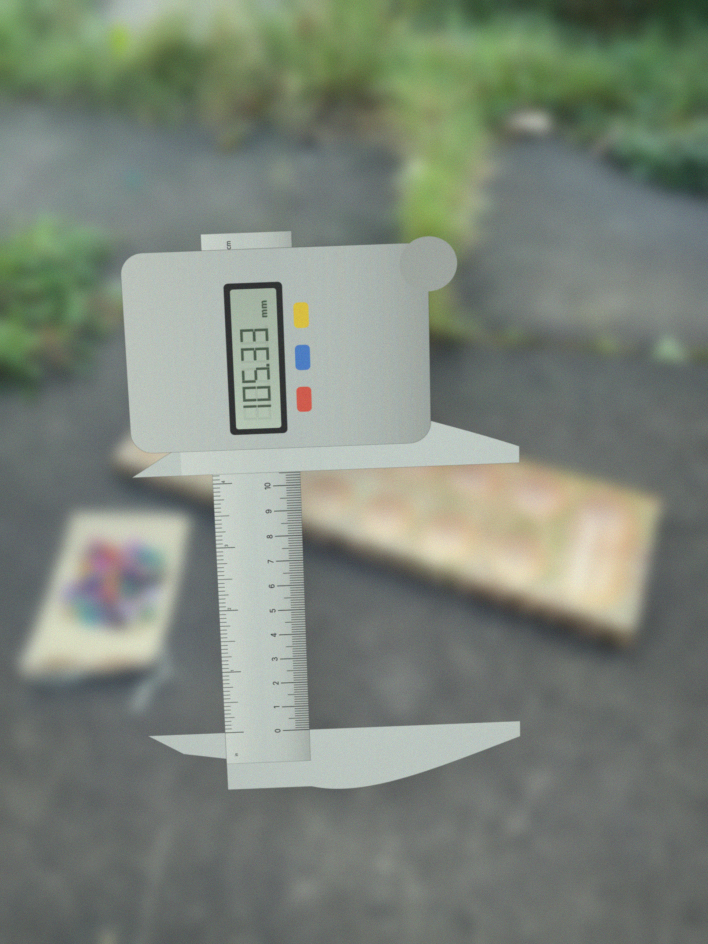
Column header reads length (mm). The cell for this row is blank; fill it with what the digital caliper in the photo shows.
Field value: 105.33 mm
